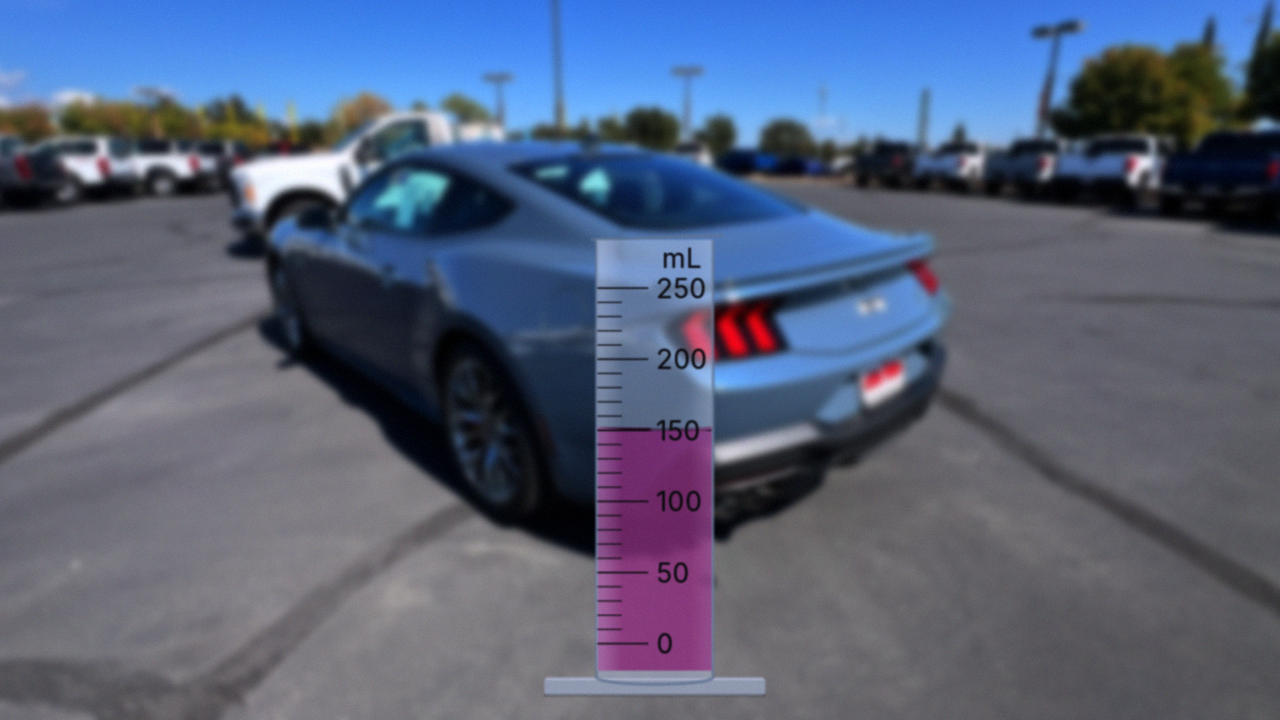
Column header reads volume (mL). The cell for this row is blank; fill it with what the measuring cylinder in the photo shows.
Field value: 150 mL
